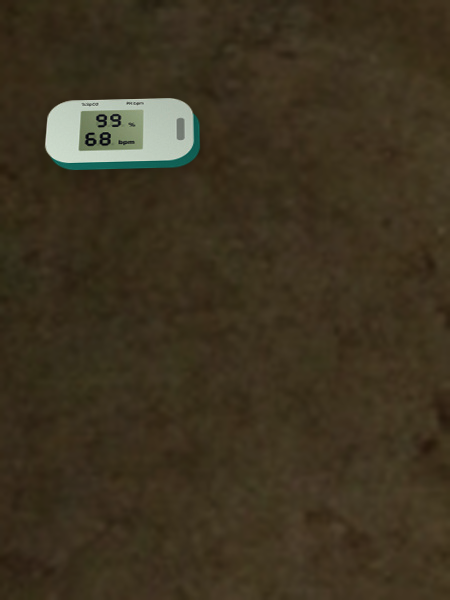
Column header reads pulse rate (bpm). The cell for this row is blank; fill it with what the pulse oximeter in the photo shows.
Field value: 68 bpm
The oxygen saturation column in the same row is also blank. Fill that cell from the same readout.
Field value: 99 %
